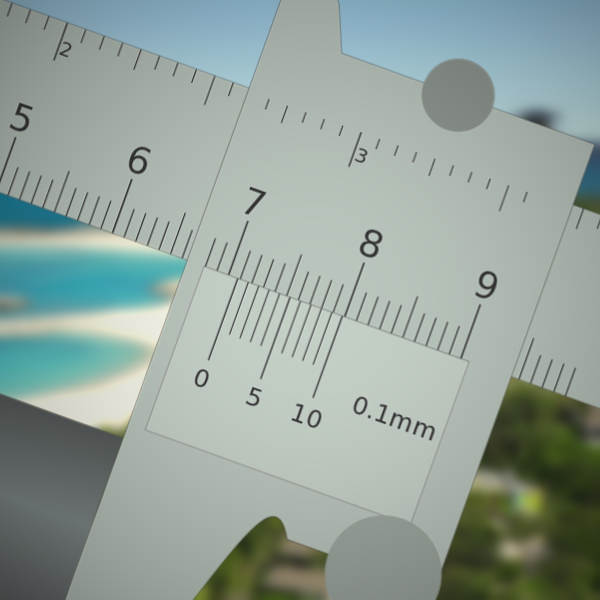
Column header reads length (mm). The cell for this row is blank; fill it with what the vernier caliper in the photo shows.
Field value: 70.8 mm
